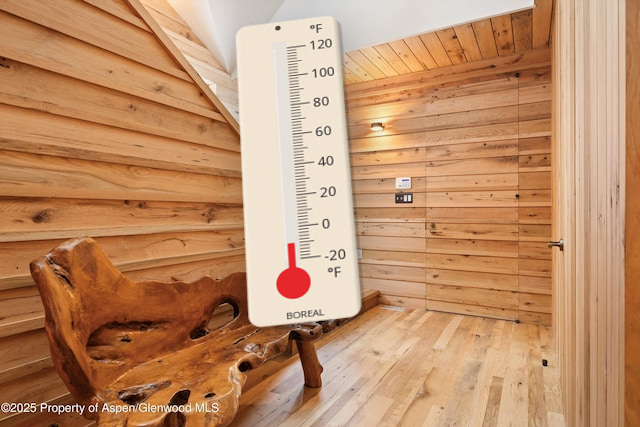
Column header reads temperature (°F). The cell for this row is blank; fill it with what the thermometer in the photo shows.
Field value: -10 °F
